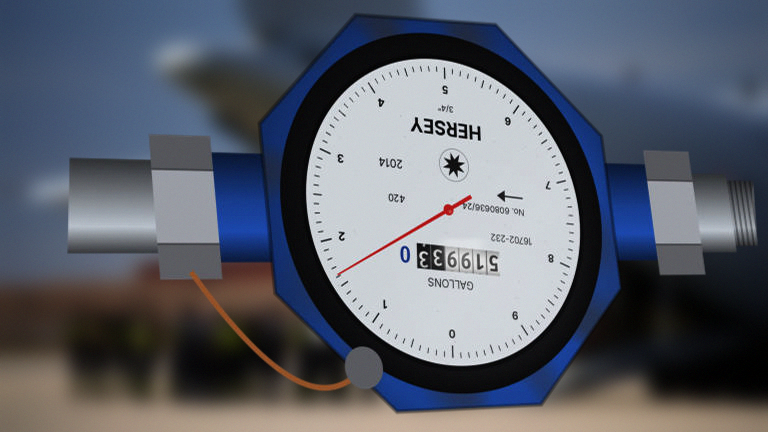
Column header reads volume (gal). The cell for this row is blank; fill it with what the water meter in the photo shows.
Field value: 5199331.6 gal
